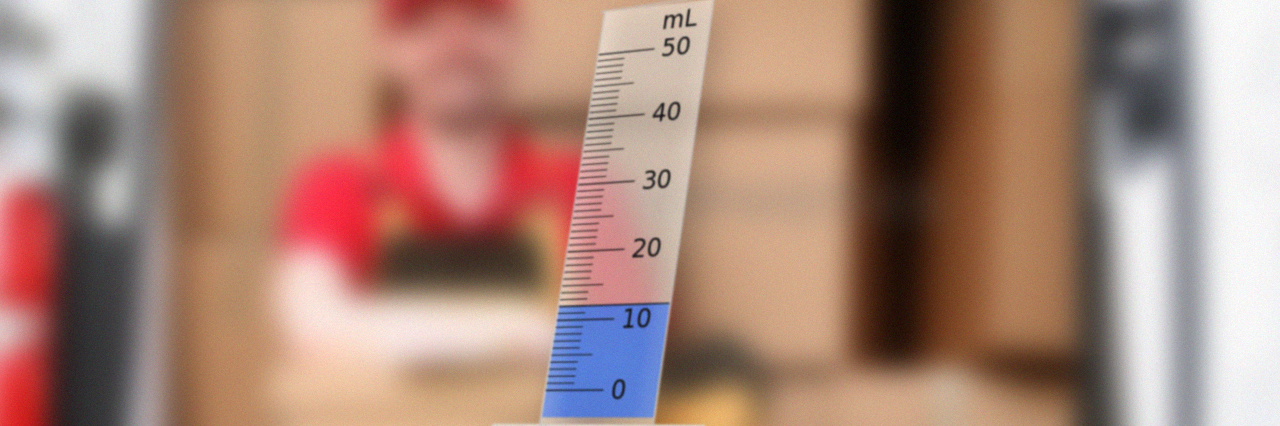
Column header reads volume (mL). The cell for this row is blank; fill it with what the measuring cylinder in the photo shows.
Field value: 12 mL
